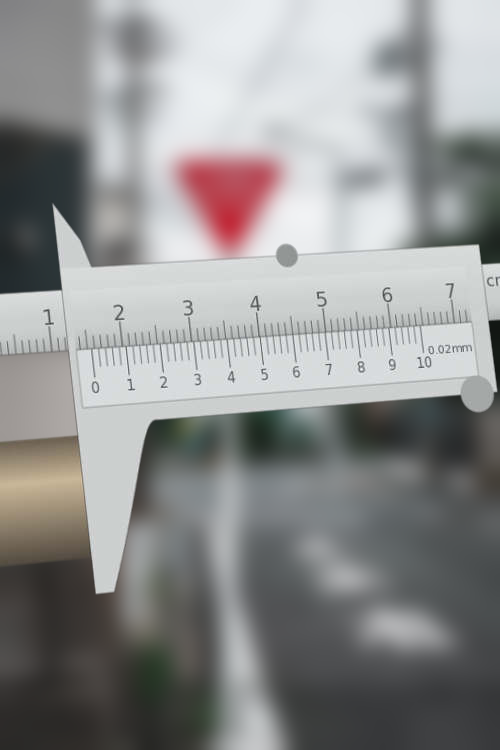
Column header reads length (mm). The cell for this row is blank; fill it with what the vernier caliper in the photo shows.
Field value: 15.6 mm
